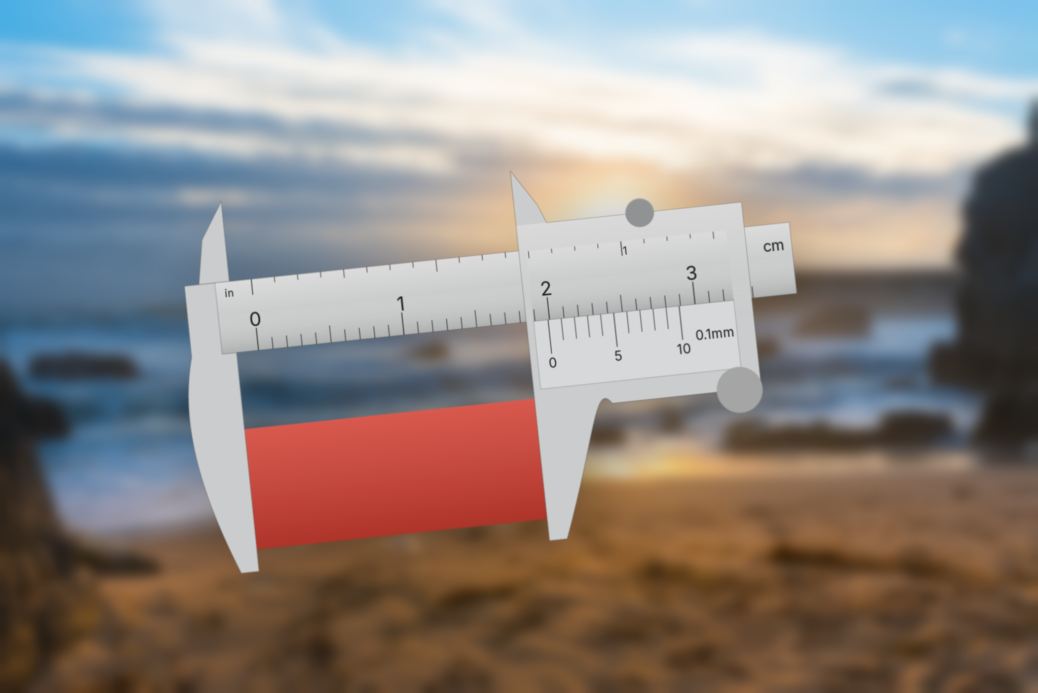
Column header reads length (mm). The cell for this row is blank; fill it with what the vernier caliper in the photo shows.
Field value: 19.9 mm
